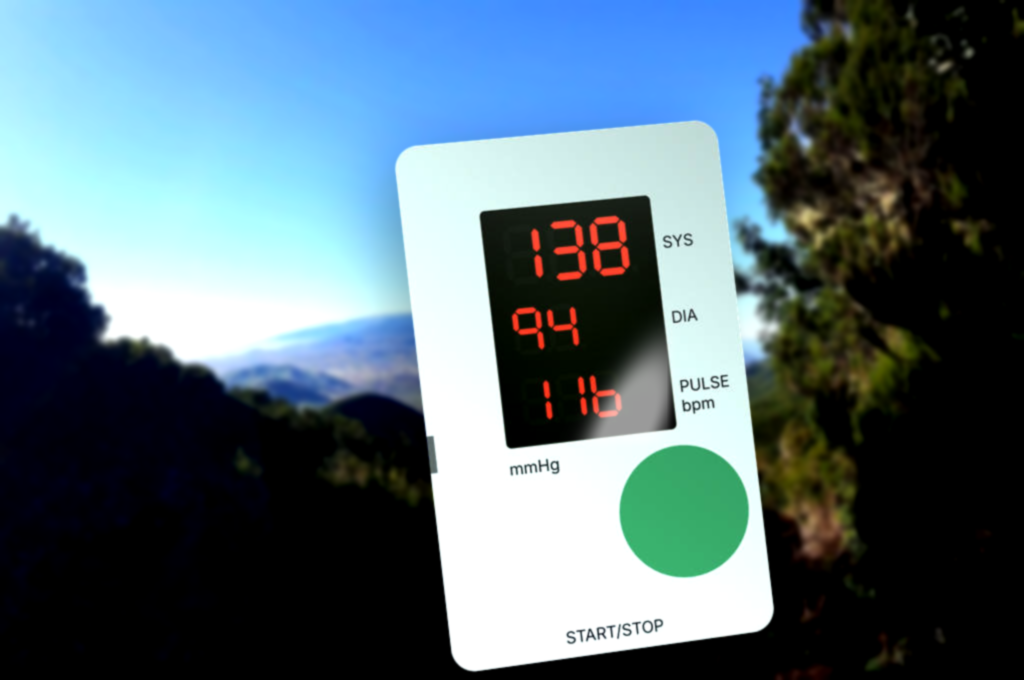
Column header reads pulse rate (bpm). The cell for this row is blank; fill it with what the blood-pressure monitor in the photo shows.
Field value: 116 bpm
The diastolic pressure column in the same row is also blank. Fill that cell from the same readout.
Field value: 94 mmHg
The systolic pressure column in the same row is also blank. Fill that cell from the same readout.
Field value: 138 mmHg
